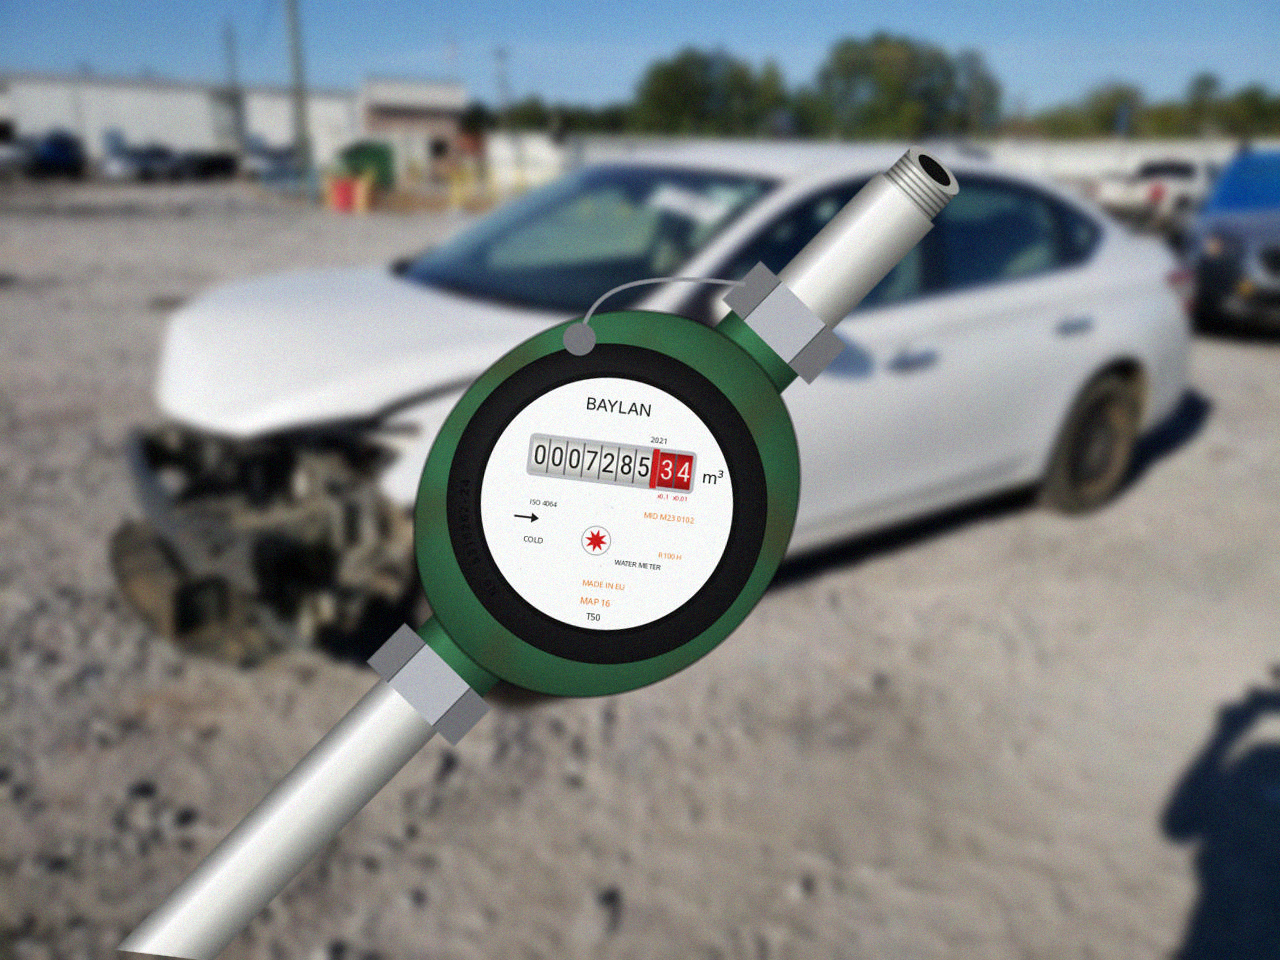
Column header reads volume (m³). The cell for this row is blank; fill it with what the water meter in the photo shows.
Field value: 7285.34 m³
